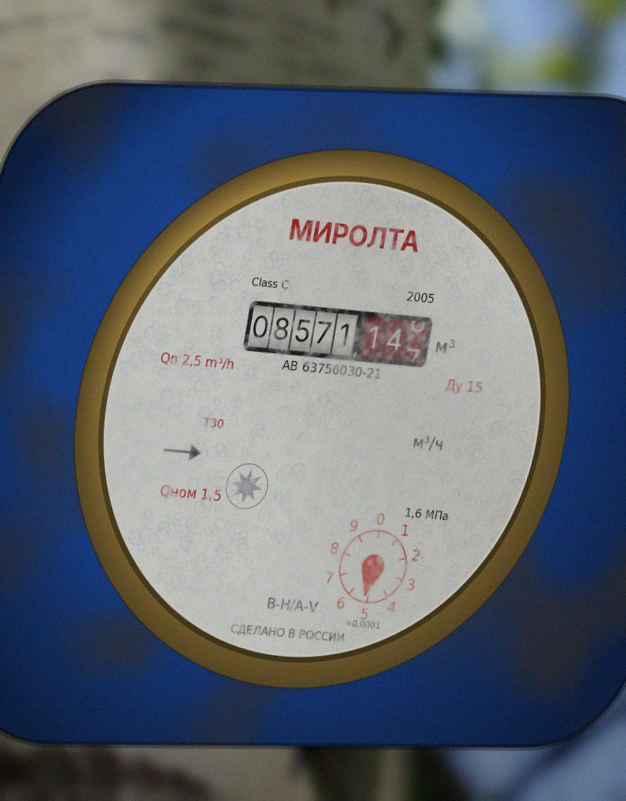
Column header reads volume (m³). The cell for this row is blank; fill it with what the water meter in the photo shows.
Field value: 8571.1465 m³
